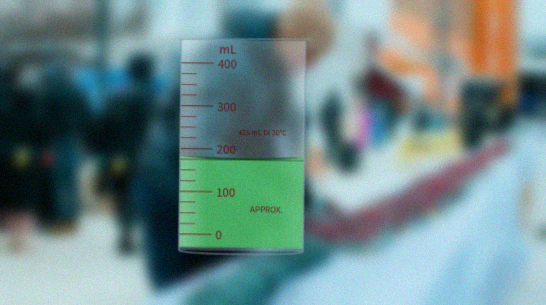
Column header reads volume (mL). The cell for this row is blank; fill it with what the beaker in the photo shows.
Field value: 175 mL
